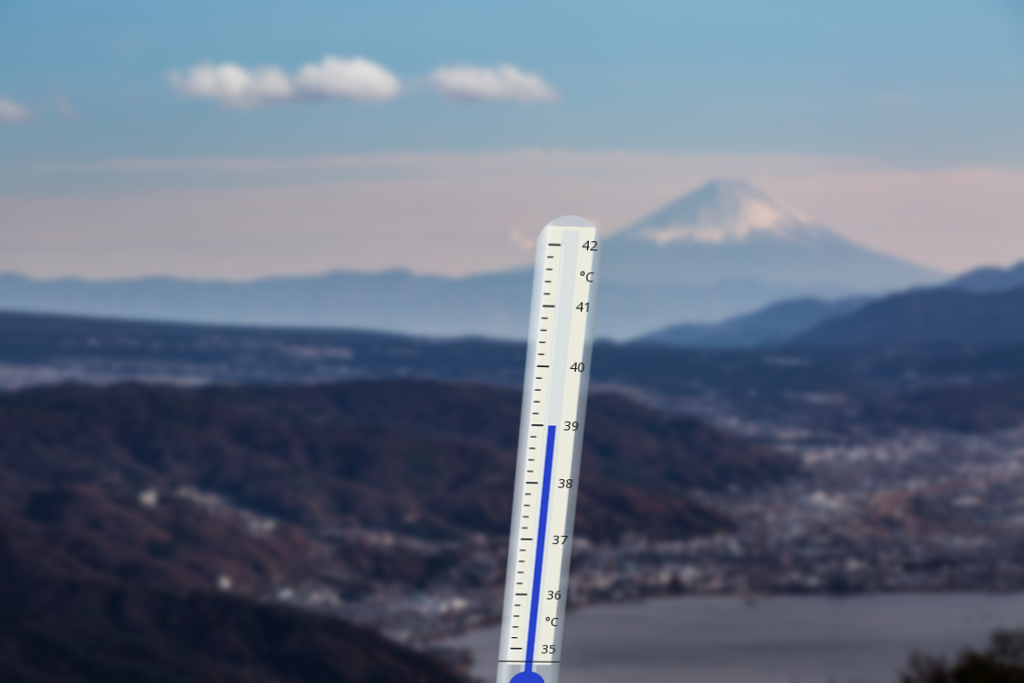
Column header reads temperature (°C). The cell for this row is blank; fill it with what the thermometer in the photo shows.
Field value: 39 °C
